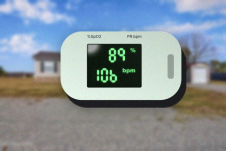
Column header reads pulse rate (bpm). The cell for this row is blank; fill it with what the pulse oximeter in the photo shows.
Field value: 106 bpm
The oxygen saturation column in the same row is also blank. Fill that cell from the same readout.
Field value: 89 %
